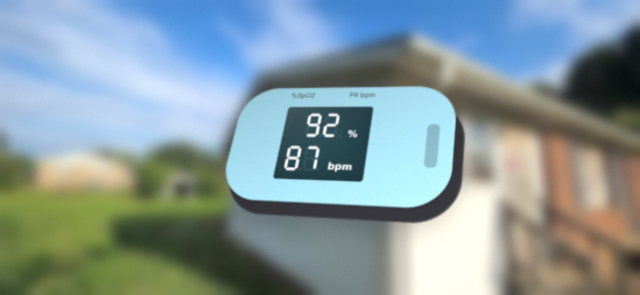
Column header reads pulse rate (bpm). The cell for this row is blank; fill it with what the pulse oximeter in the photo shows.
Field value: 87 bpm
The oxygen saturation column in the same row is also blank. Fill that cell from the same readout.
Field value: 92 %
